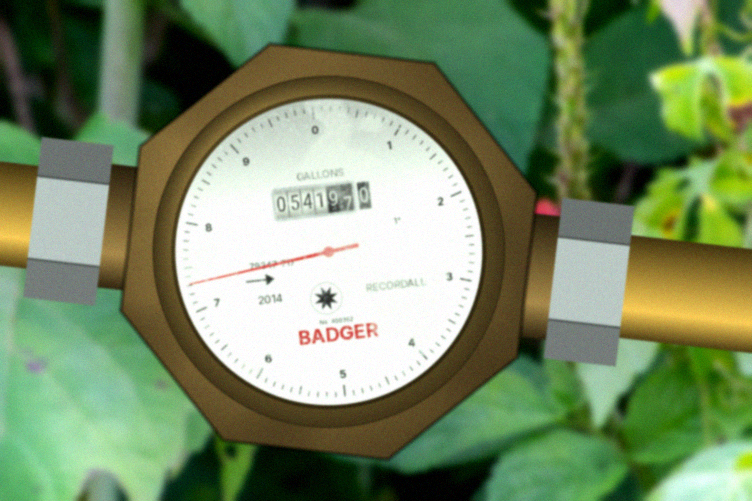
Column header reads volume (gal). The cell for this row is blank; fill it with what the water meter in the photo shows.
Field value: 541967.3 gal
